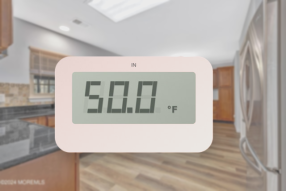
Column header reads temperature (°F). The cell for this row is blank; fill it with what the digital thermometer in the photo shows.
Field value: 50.0 °F
